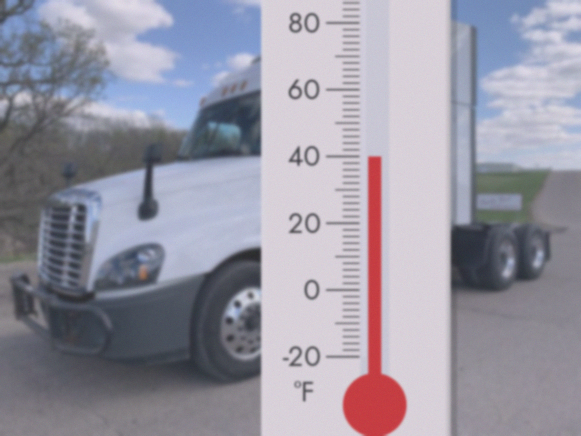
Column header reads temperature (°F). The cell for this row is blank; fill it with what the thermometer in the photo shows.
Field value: 40 °F
